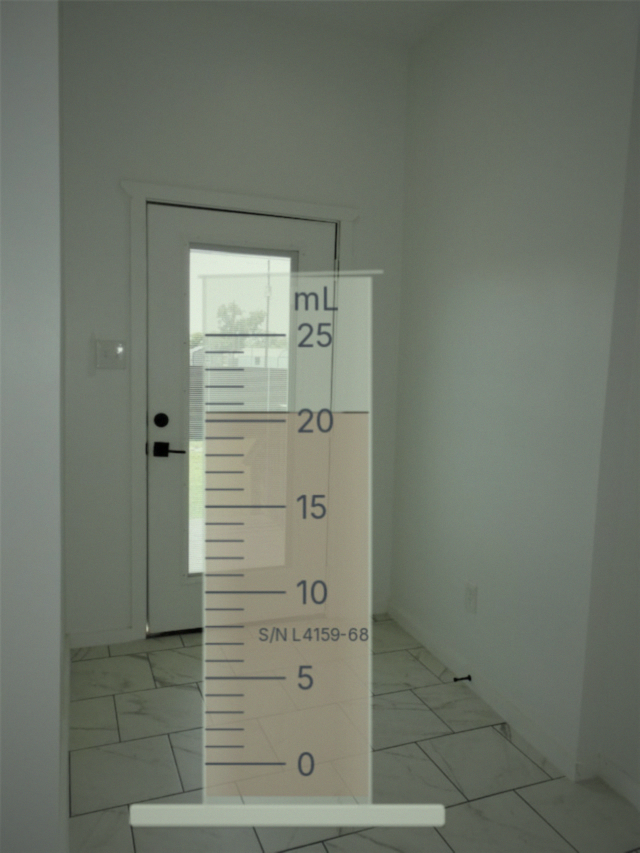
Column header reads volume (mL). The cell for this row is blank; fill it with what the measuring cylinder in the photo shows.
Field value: 20.5 mL
